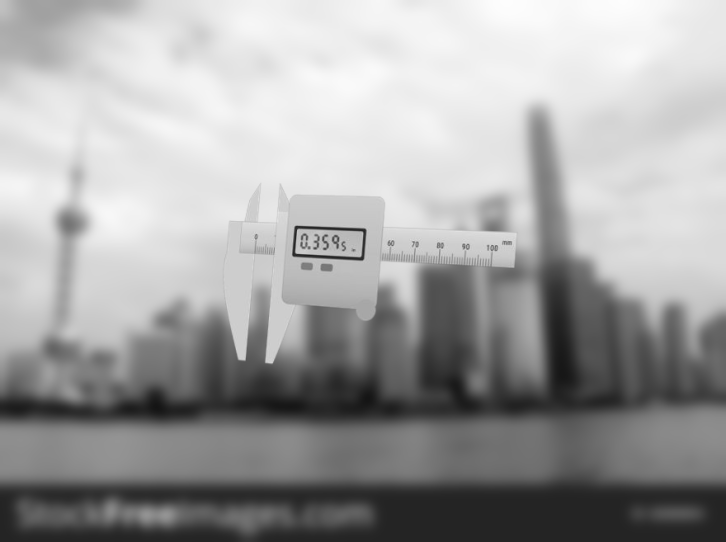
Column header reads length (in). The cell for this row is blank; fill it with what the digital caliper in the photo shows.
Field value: 0.3595 in
